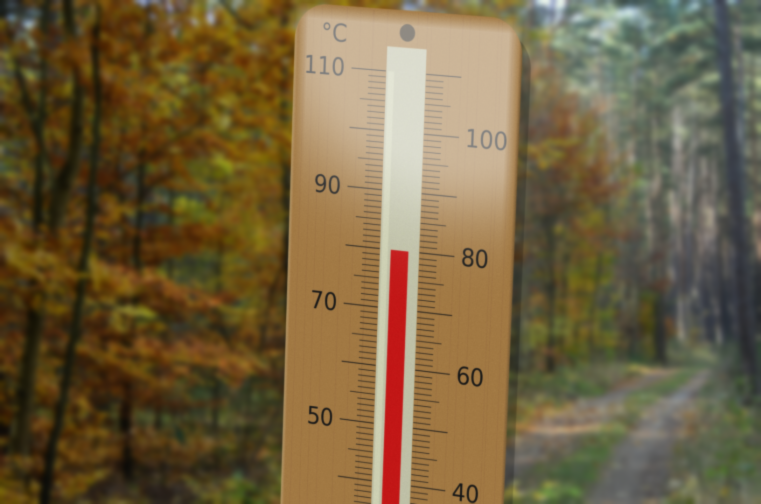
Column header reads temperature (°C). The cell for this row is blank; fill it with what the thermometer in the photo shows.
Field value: 80 °C
